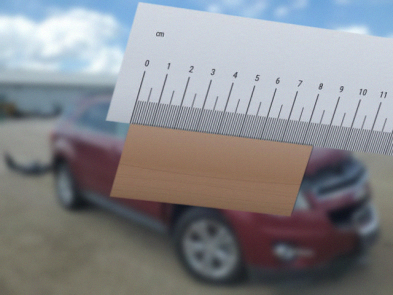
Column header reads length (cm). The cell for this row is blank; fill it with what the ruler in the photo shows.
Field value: 8.5 cm
